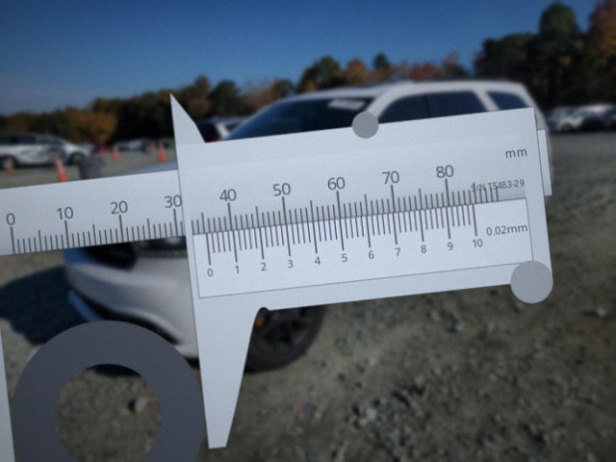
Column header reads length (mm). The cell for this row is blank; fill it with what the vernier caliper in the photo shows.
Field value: 35.4 mm
